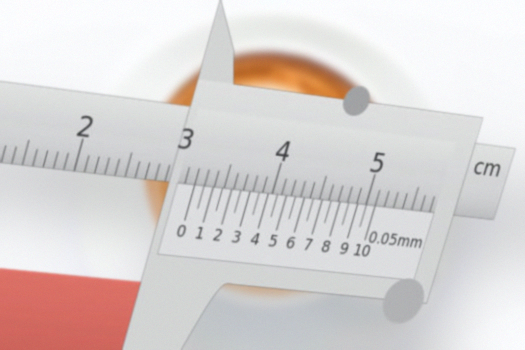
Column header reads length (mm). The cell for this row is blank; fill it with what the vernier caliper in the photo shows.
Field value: 32.0 mm
